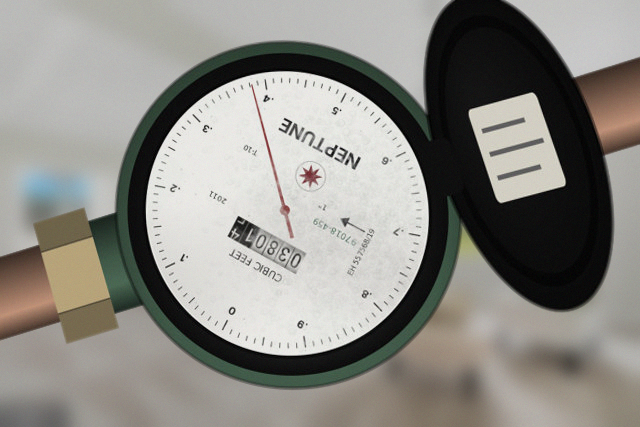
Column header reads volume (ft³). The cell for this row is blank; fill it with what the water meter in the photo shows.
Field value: 38014.38 ft³
